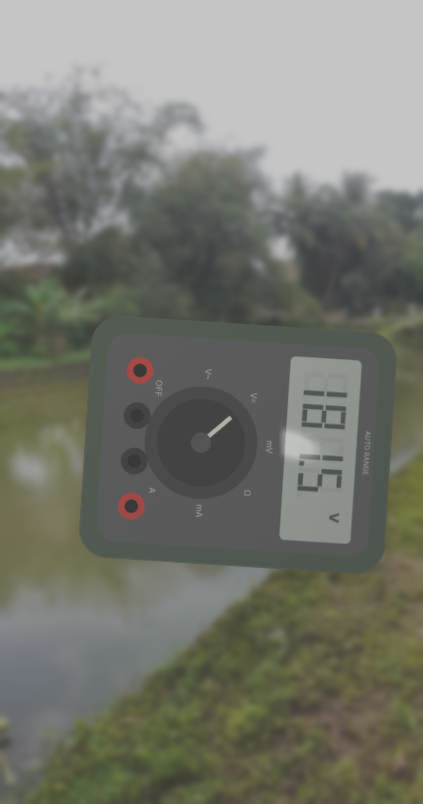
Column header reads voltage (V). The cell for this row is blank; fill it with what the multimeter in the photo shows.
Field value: 181.5 V
